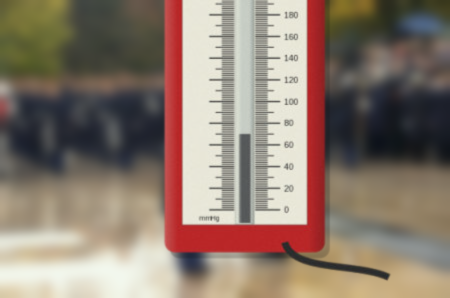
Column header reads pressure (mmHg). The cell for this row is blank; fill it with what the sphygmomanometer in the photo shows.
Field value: 70 mmHg
